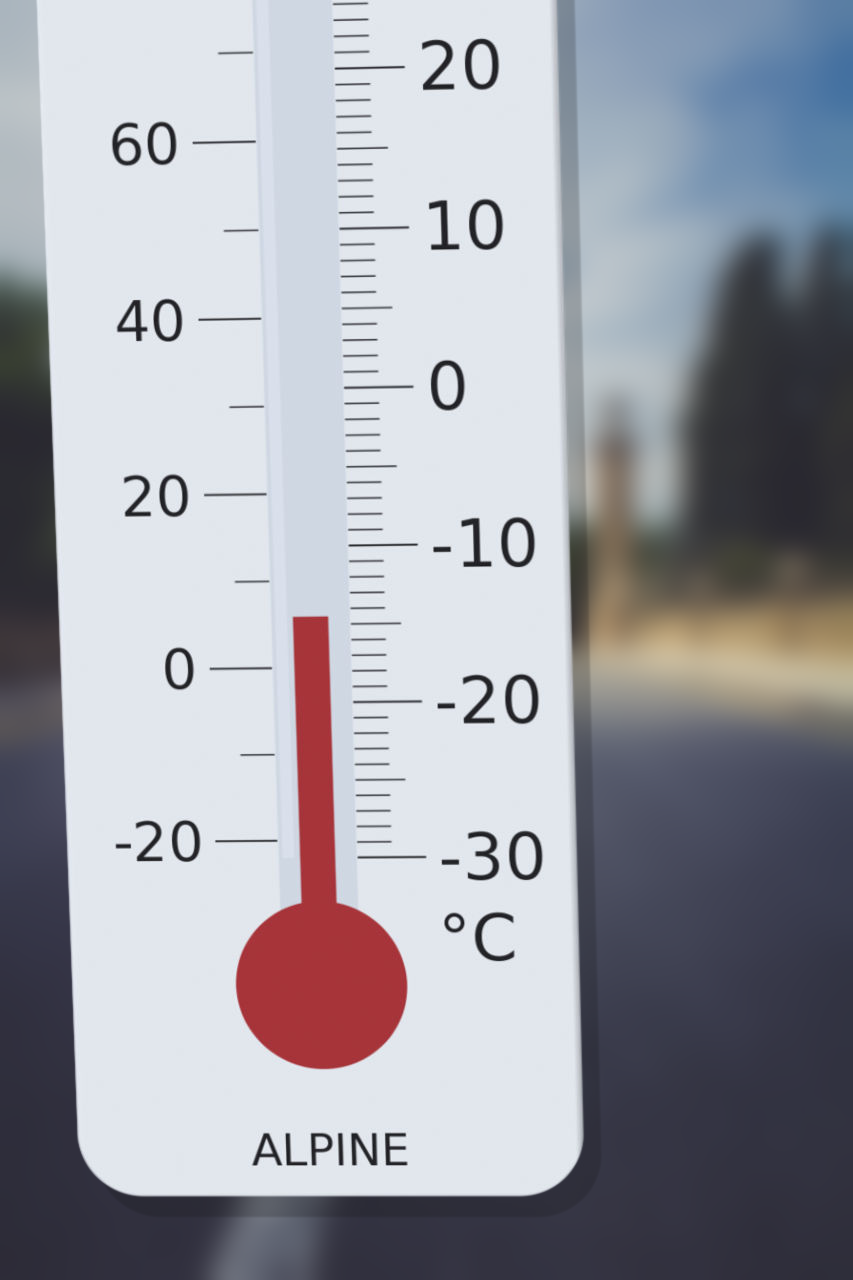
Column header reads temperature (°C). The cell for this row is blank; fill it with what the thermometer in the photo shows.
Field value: -14.5 °C
